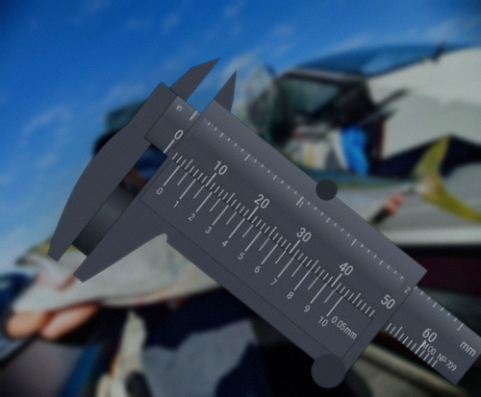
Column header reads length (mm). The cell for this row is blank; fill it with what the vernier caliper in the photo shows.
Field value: 3.8 mm
